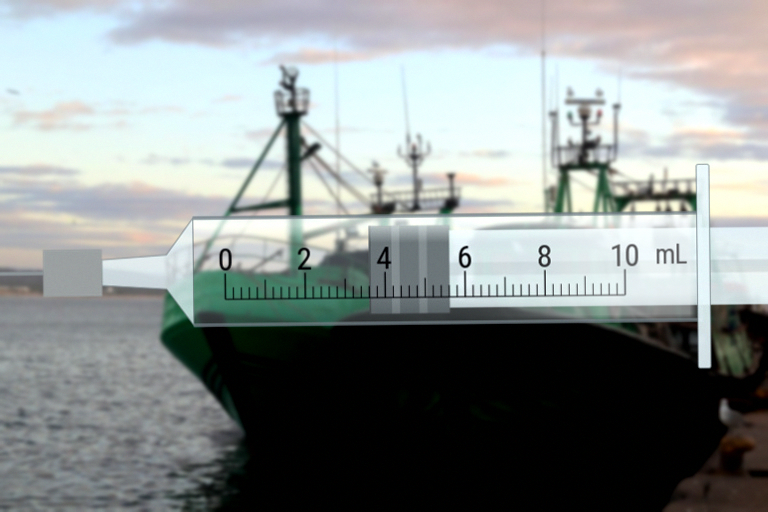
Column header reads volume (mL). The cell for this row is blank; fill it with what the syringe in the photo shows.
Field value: 3.6 mL
